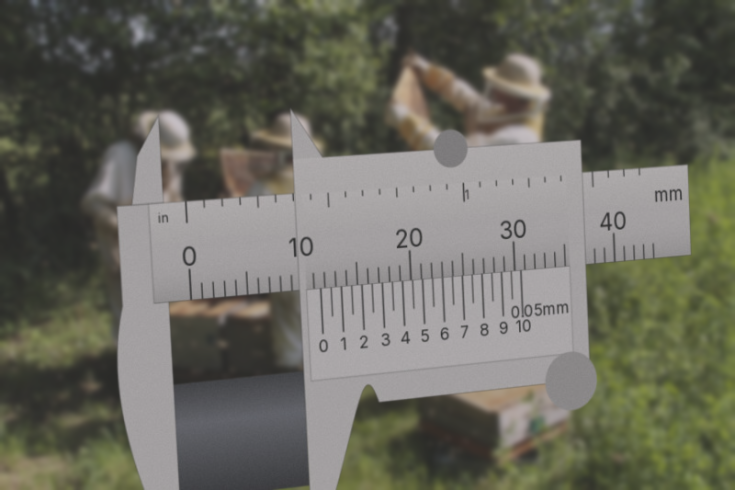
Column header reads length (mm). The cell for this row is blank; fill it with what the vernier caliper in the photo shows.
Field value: 11.6 mm
